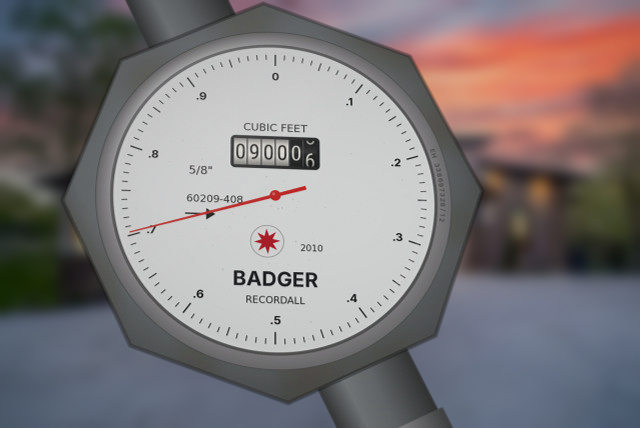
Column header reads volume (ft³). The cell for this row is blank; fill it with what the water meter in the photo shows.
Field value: 90005.70 ft³
